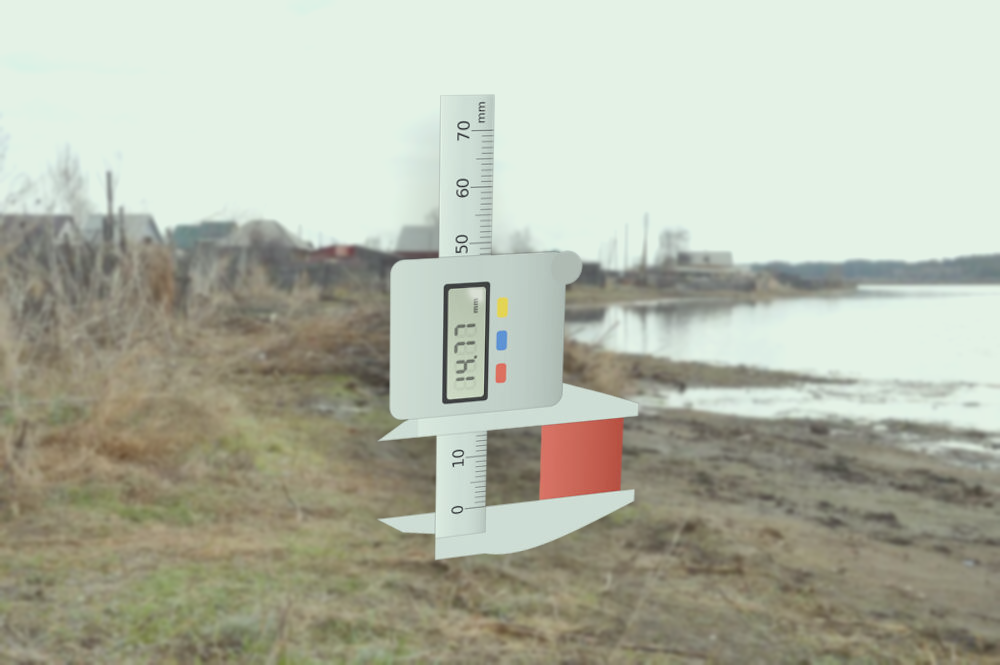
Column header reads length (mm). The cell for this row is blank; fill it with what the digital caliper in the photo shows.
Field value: 14.77 mm
